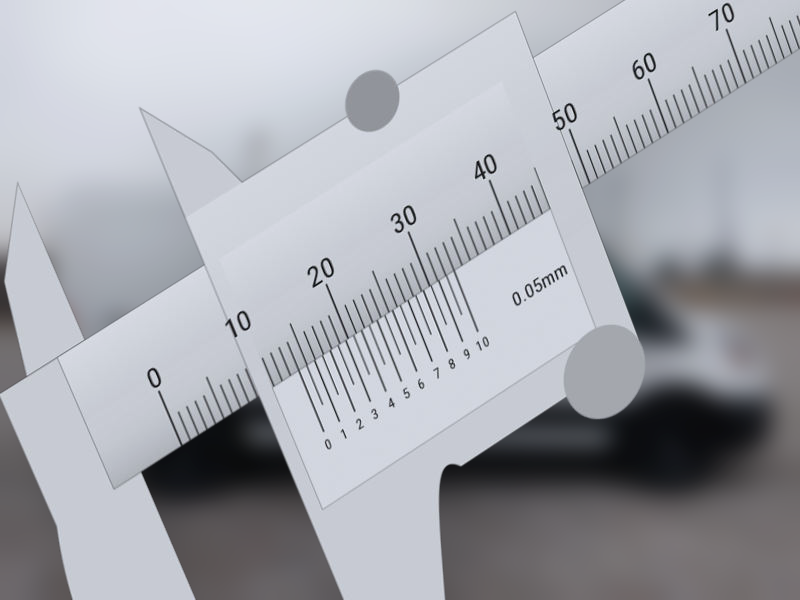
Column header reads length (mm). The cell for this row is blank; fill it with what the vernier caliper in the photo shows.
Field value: 14.0 mm
